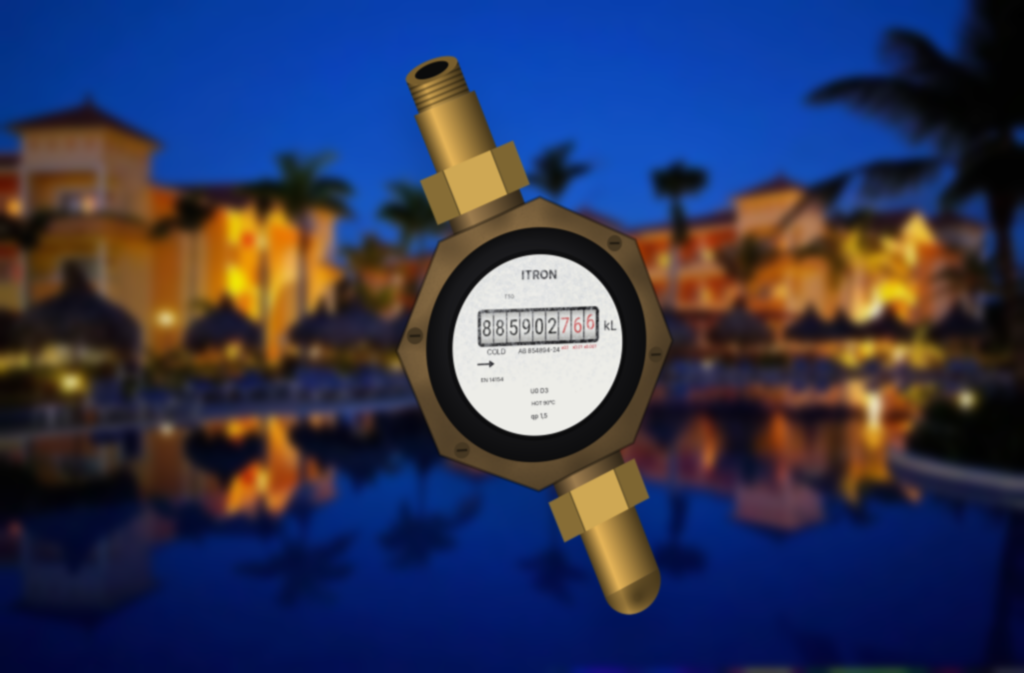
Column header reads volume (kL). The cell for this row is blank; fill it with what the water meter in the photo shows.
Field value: 885902.766 kL
